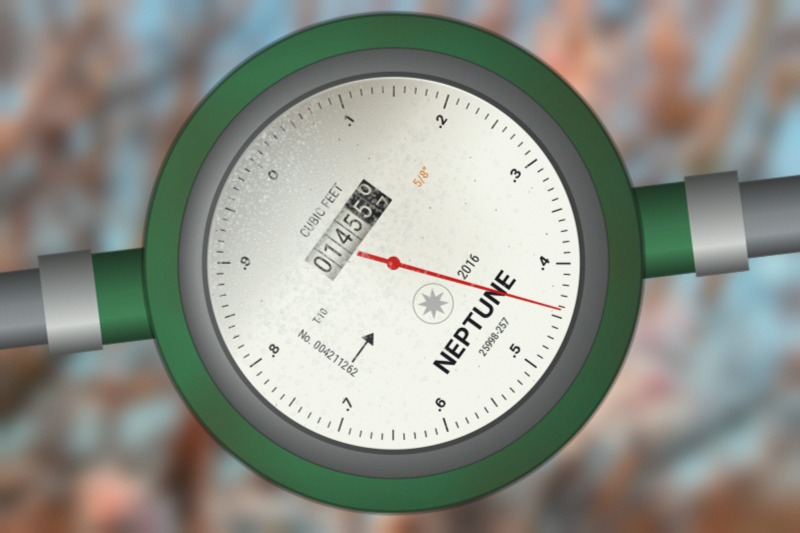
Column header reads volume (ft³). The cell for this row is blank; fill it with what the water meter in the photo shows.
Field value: 14556.44 ft³
